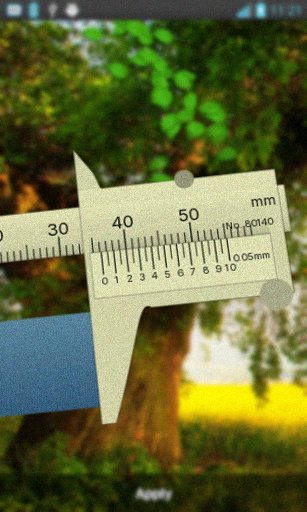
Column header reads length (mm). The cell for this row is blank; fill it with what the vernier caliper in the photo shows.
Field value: 36.2 mm
